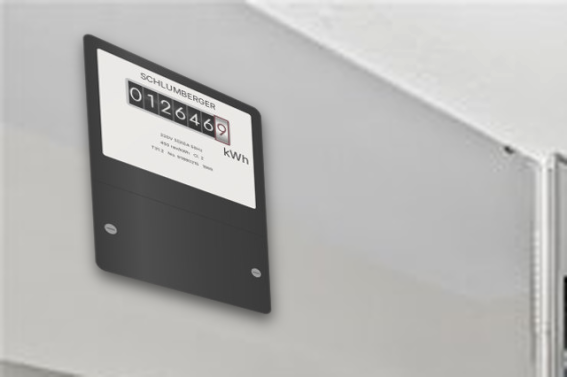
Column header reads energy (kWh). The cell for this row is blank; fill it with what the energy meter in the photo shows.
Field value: 12646.9 kWh
